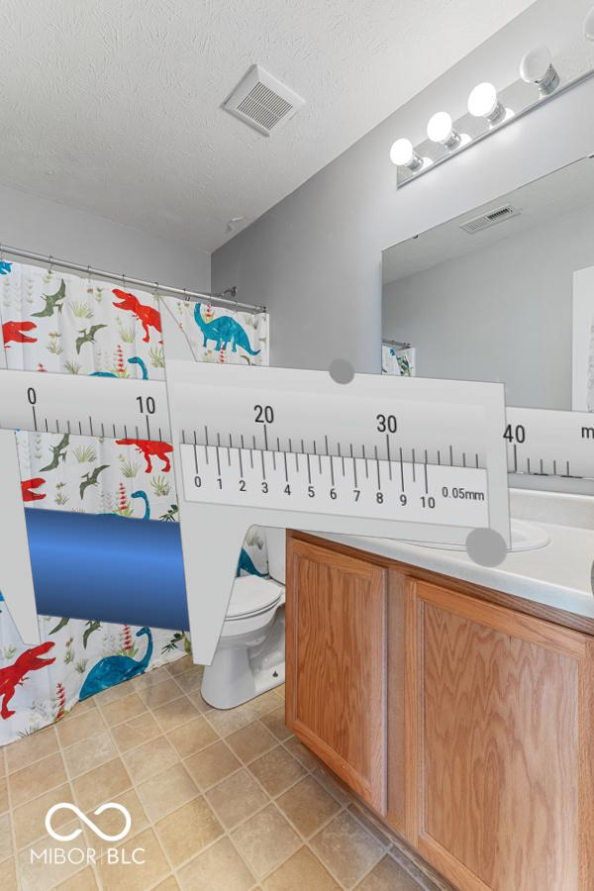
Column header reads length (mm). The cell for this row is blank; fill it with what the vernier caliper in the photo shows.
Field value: 13.9 mm
